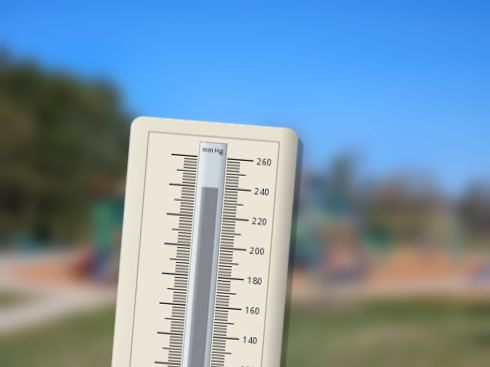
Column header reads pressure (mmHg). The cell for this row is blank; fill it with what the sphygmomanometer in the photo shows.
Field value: 240 mmHg
